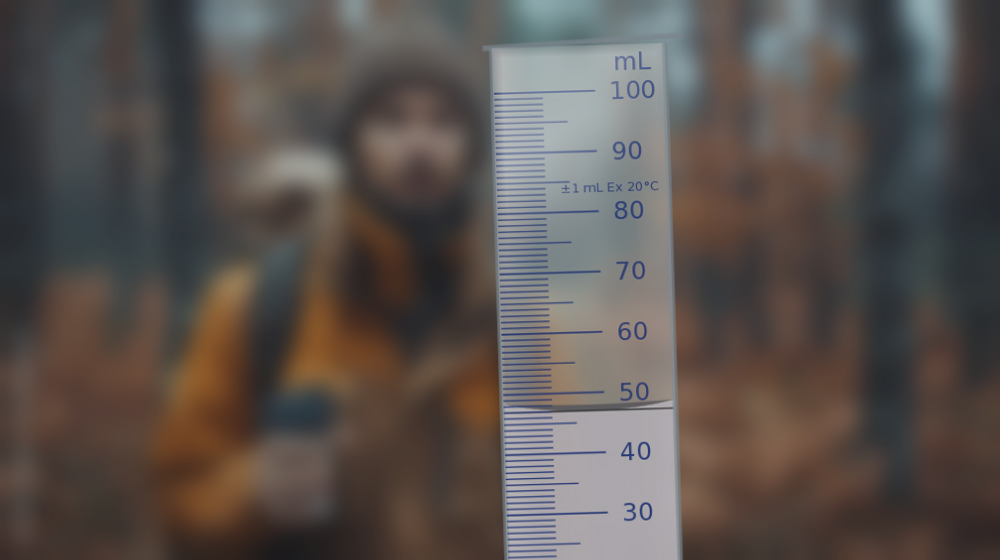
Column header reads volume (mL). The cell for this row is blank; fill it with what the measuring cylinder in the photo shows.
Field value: 47 mL
